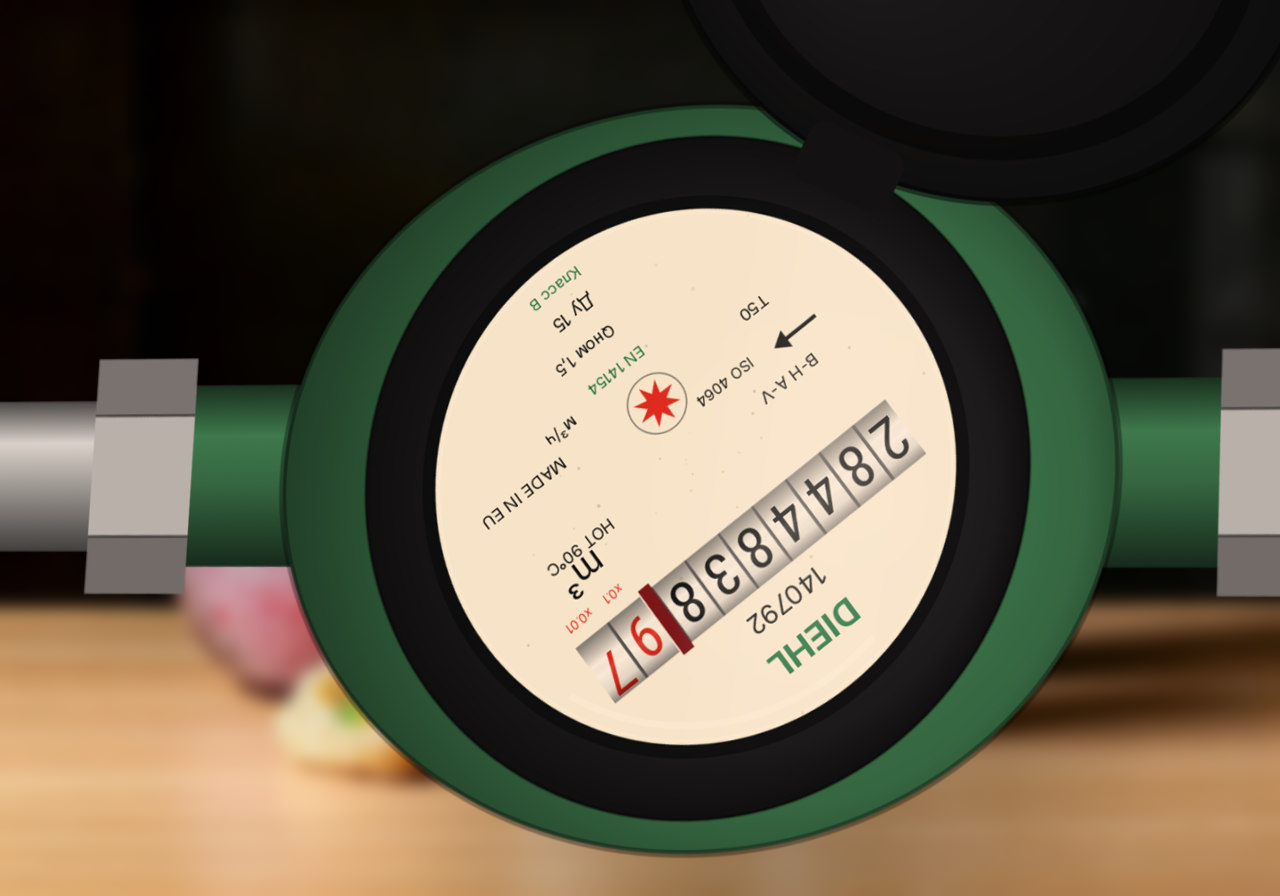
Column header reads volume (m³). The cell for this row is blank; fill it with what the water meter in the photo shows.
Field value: 2844838.97 m³
